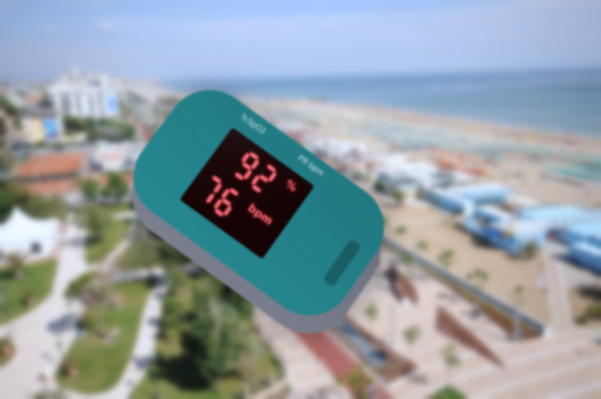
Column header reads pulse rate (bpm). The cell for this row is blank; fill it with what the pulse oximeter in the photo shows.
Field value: 76 bpm
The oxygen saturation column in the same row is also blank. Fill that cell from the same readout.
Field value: 92 %
